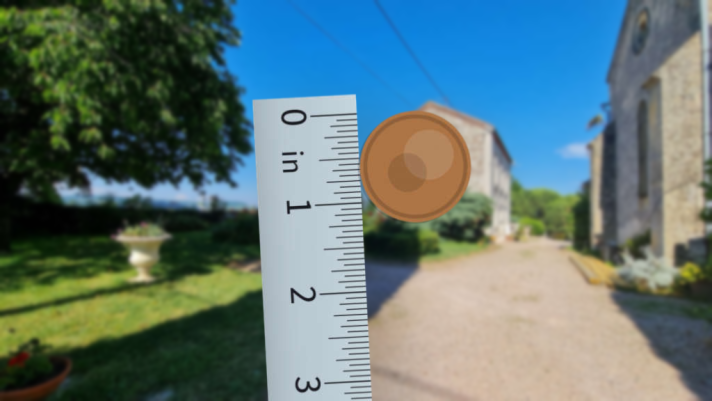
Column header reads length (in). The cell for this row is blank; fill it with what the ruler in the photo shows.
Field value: 1.25 in
